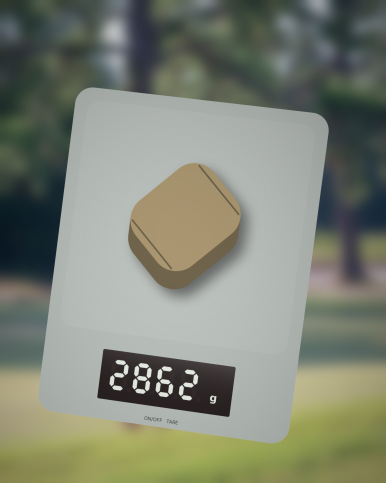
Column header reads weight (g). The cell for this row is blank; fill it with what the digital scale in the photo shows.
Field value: 2862 g
